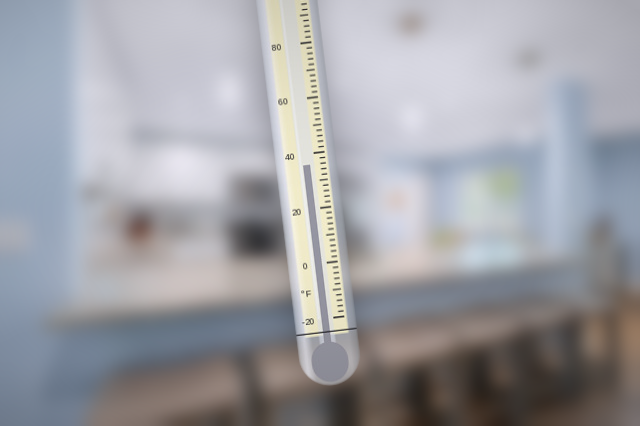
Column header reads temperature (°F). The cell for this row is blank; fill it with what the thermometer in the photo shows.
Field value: 36 °F
